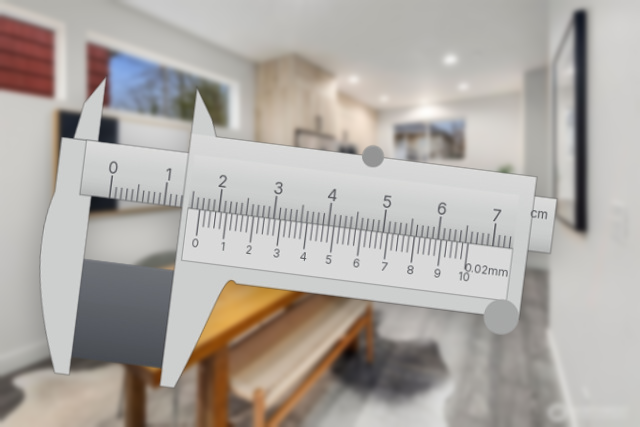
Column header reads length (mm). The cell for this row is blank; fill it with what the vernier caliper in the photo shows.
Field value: 16.5 mm
